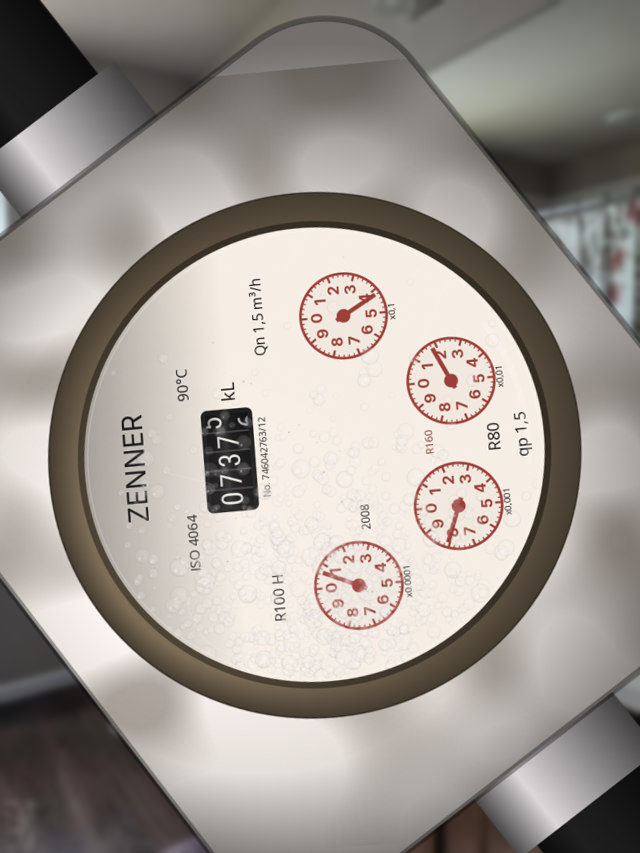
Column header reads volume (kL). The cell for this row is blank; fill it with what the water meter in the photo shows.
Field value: 7375.4180 kL
